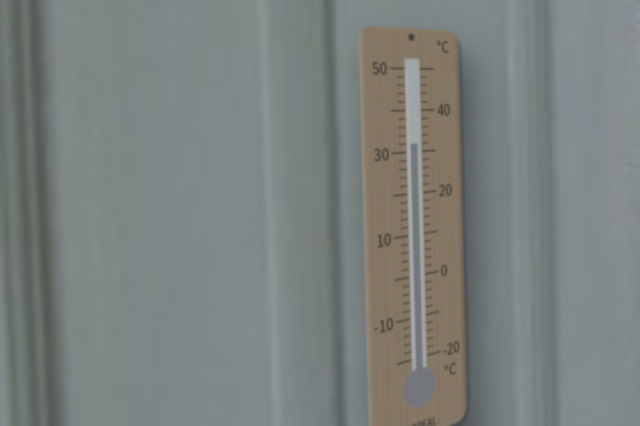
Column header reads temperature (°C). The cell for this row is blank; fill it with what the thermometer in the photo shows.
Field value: 32 °C
